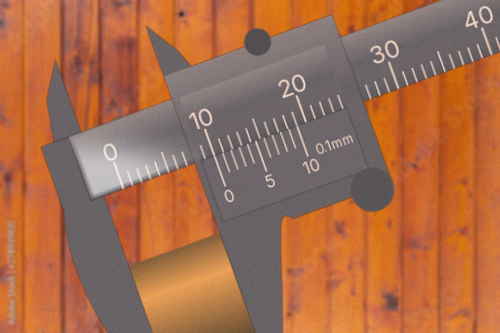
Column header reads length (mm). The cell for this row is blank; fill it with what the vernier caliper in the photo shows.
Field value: 10.0 mm
